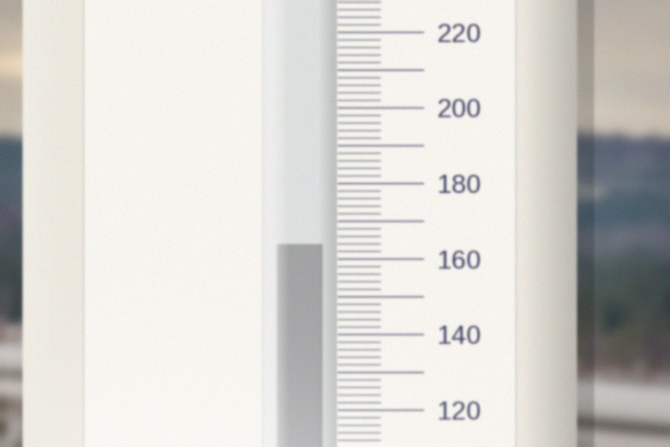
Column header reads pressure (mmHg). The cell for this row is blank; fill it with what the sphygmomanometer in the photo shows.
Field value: 164 mmHg
